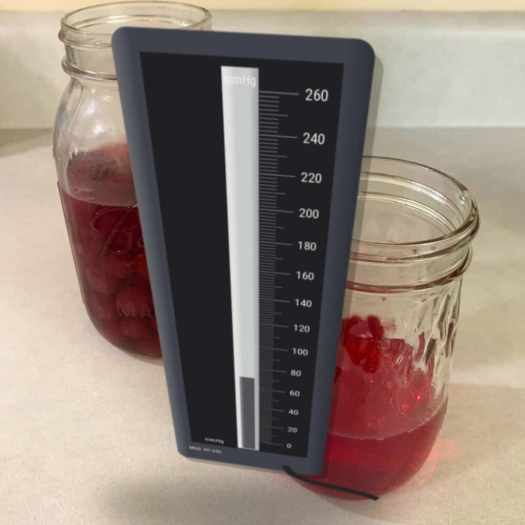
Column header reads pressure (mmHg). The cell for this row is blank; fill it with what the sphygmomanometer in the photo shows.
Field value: 70 mmHg
